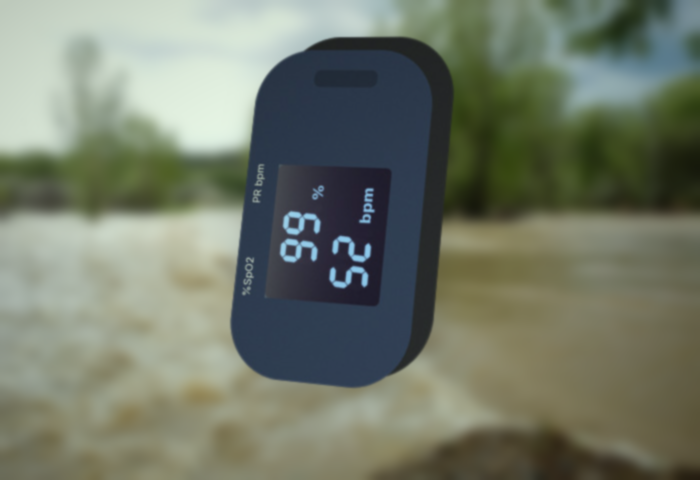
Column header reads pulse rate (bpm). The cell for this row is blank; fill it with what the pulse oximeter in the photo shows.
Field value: 52 bpm
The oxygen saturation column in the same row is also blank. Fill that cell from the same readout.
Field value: 99 %
